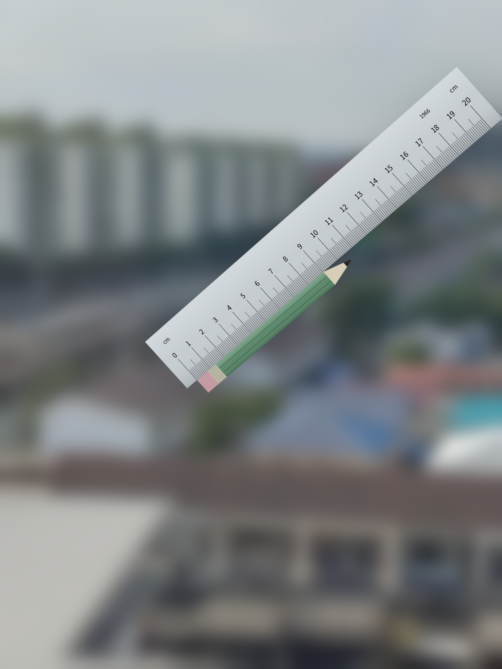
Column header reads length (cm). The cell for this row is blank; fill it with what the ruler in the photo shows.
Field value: 10.5 cm
